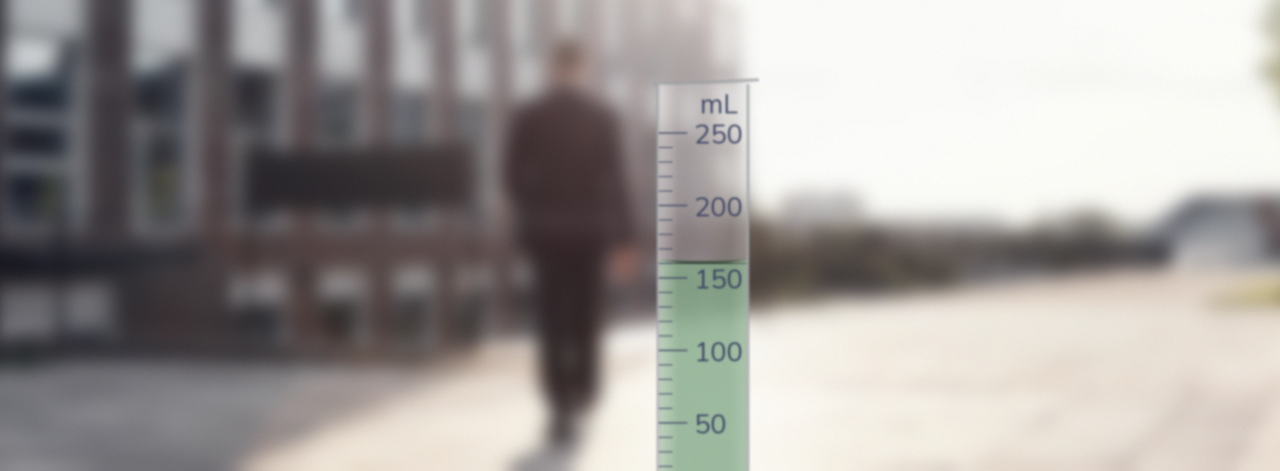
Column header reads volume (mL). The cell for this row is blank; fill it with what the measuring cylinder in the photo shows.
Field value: 160 mL
